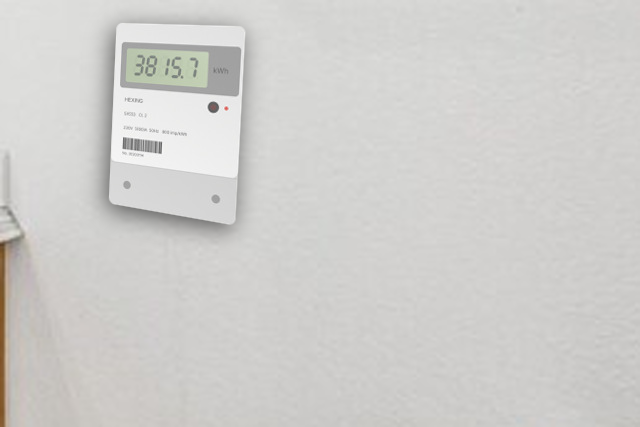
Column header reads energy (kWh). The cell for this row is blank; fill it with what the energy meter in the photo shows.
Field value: 3815.7 kWh
